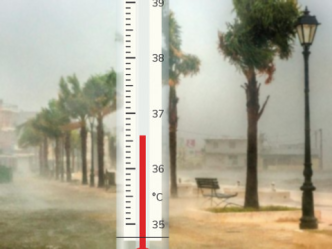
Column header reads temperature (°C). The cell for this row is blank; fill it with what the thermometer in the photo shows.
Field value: 36.6 °C
